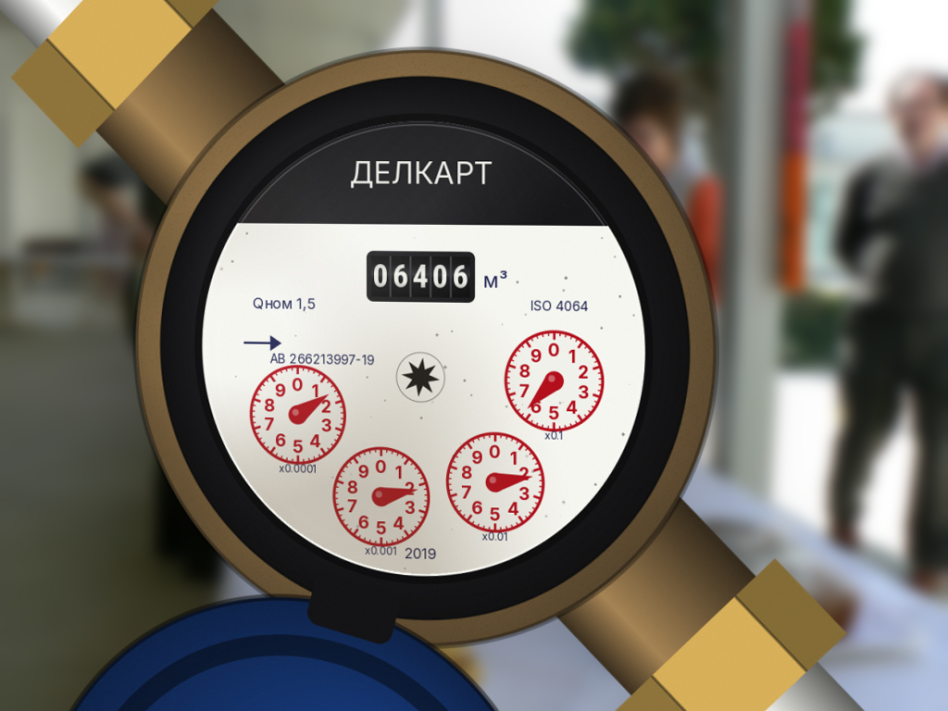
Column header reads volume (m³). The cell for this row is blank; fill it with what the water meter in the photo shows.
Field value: 6406.6221 m³
